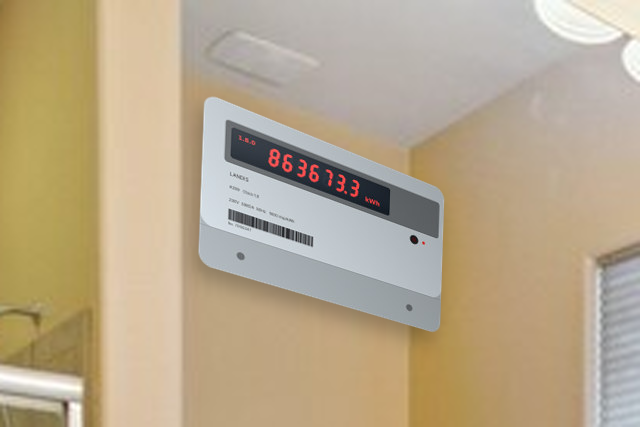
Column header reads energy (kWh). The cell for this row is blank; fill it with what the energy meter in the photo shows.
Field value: 863673.3 kWh
